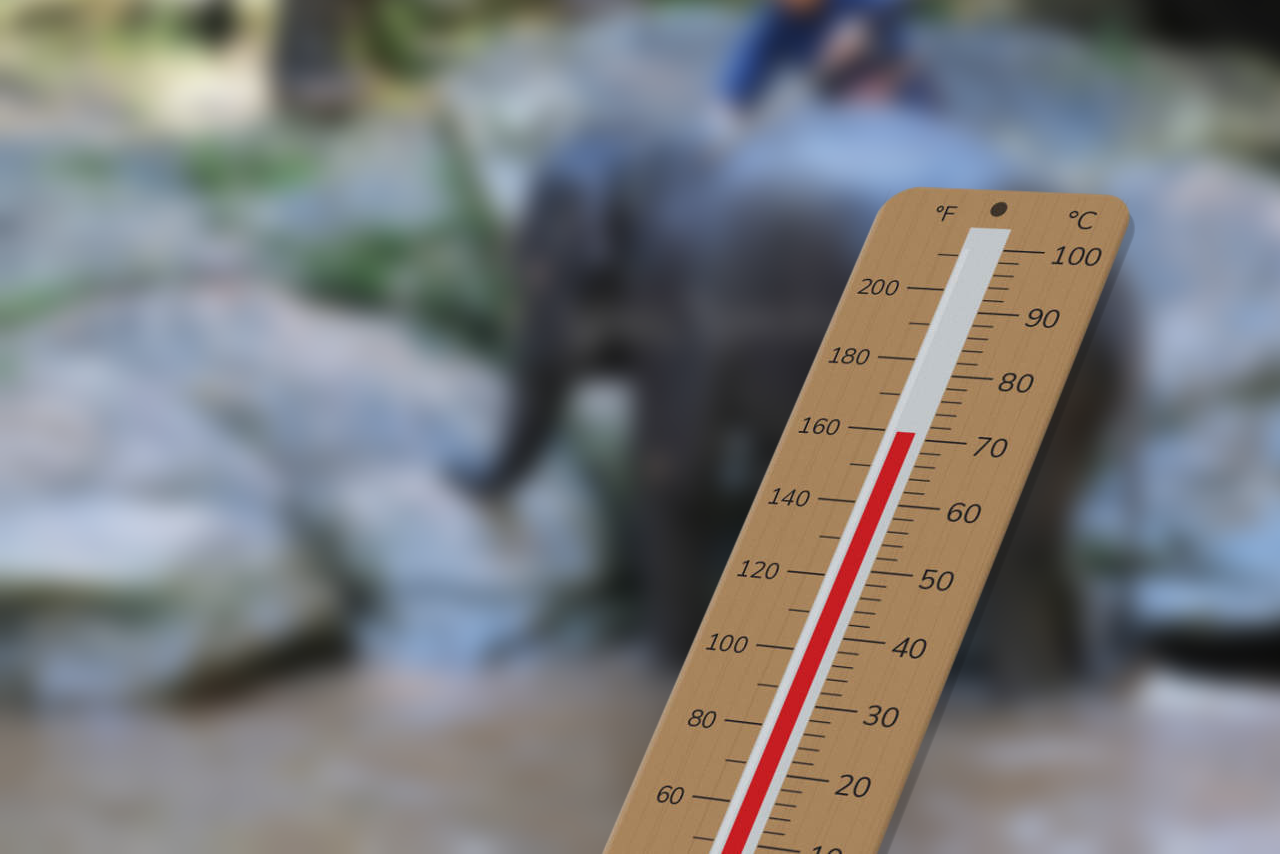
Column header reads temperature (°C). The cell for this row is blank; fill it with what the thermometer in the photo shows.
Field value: 71 °C
